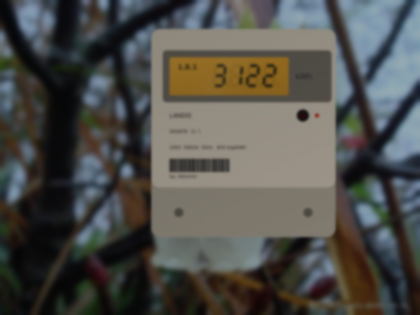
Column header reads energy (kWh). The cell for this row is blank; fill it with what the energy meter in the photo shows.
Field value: 3122 kWh
